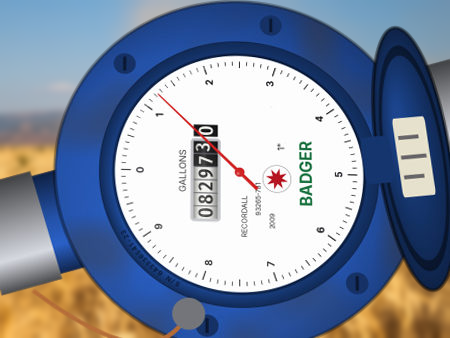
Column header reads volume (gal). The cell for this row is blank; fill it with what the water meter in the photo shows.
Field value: 829731.2 gal
